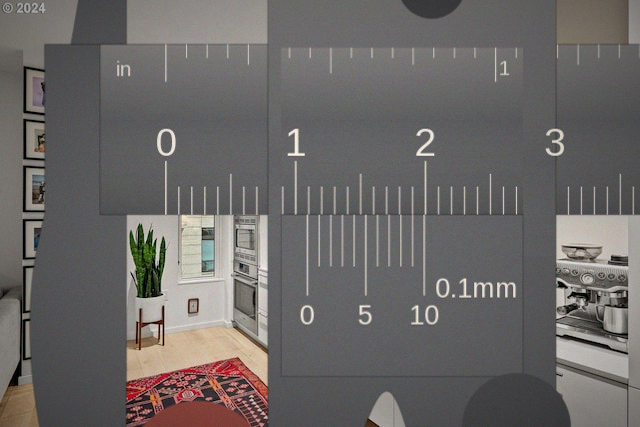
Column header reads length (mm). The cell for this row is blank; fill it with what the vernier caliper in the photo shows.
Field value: 10.9 mm
